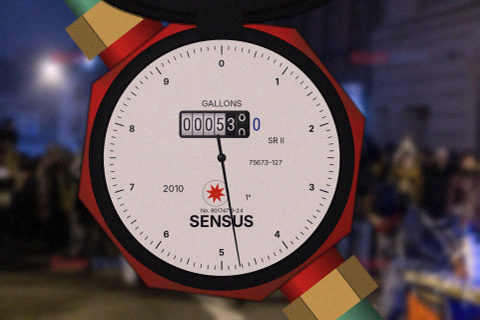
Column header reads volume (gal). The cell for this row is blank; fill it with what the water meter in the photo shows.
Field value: 5384.7 gal
